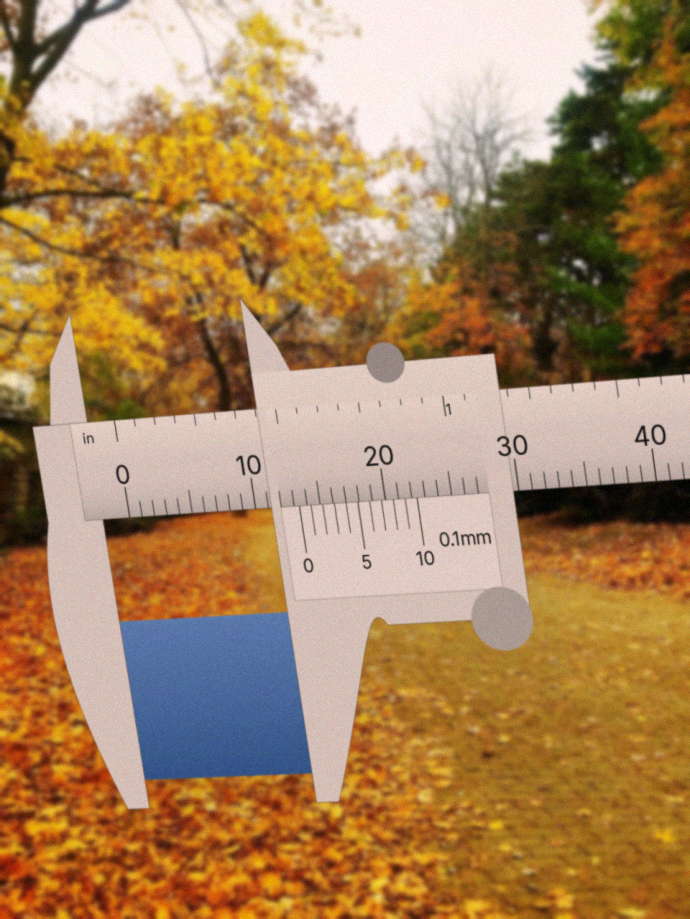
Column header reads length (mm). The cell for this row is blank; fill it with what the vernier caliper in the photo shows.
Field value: 13.4 mm
